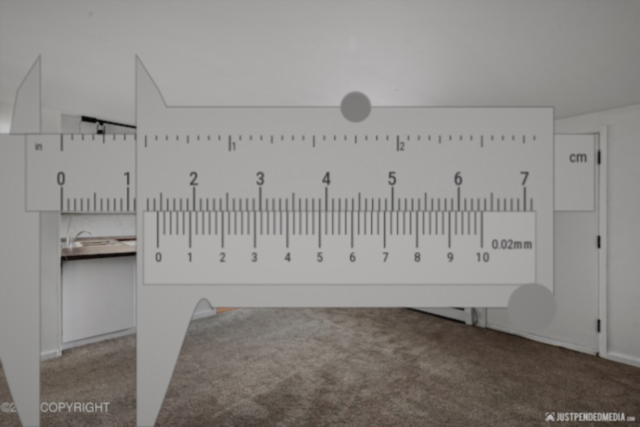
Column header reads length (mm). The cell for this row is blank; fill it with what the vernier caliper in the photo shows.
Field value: 14.5 mm
